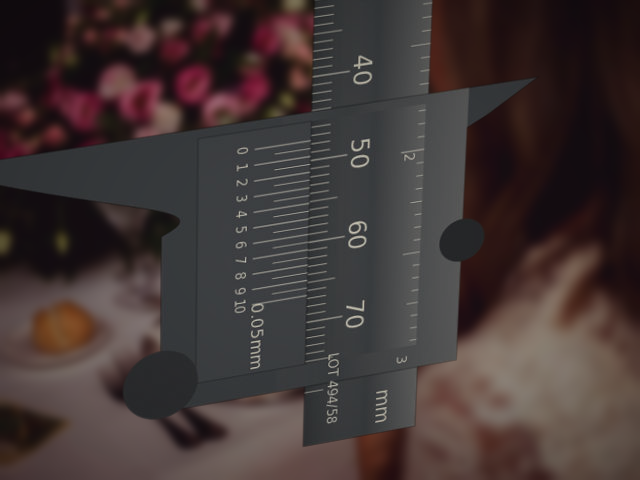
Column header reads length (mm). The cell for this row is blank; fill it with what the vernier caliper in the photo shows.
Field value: 47.6 mm
